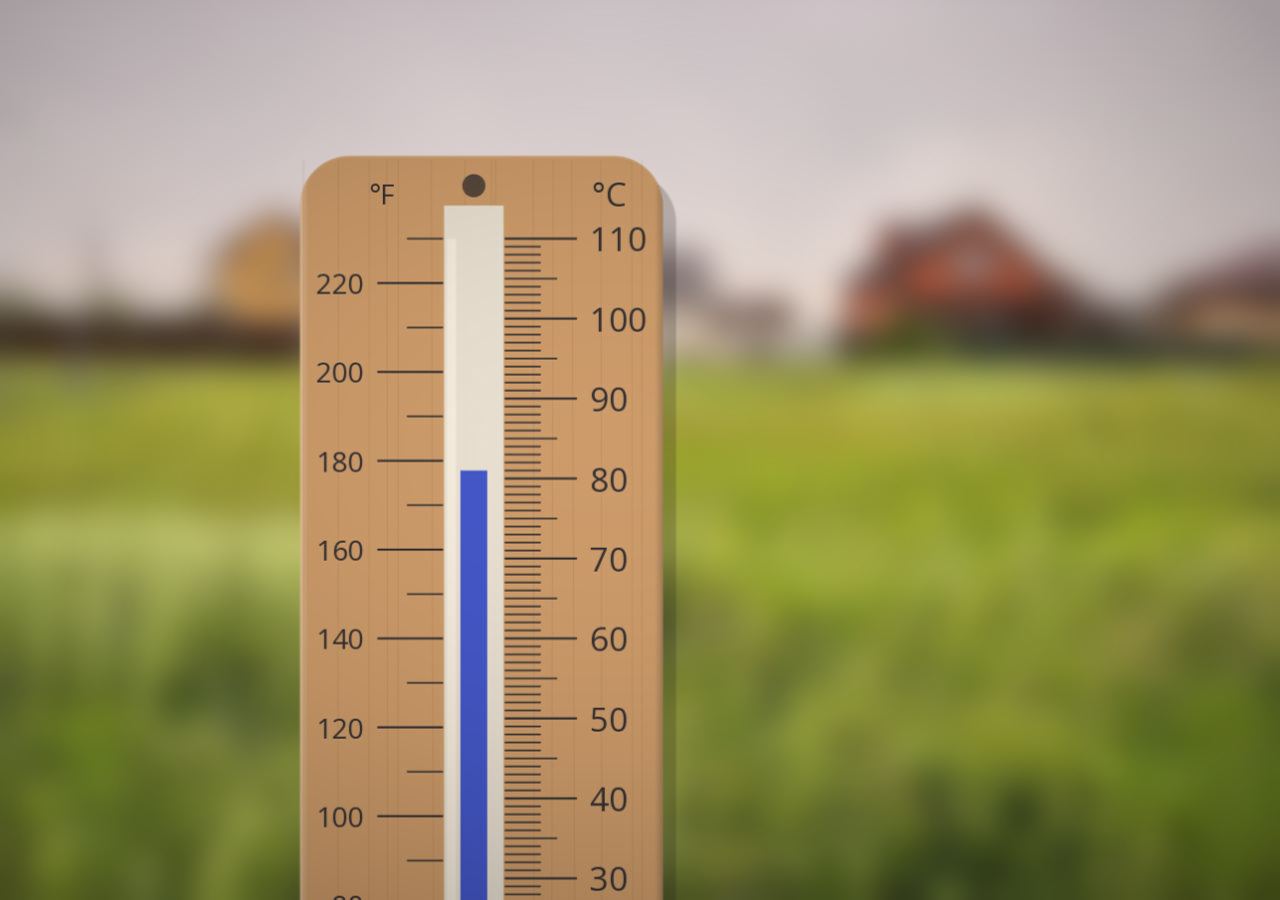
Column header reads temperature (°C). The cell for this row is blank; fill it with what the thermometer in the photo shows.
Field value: 81 °C
